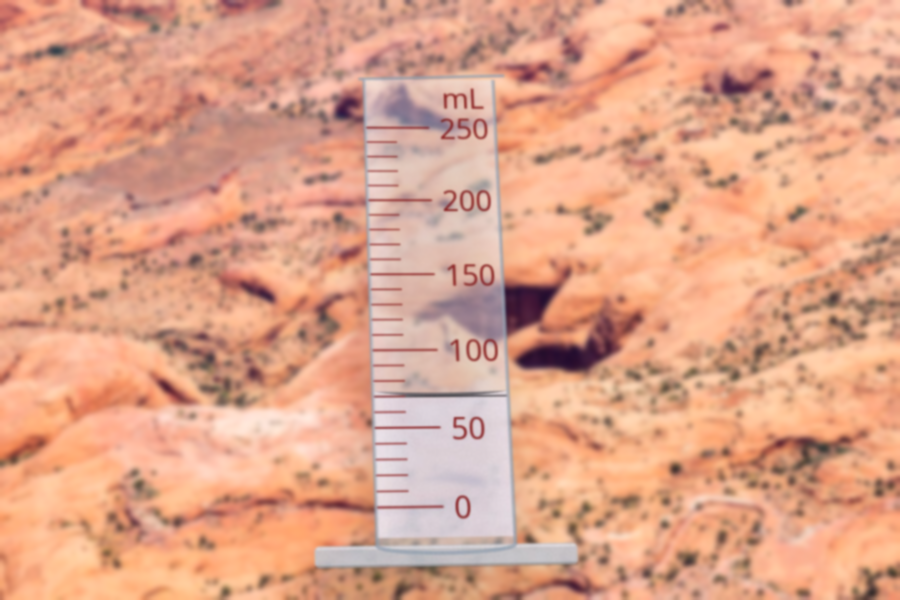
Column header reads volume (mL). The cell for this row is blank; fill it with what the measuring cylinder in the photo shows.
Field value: 70 mL
